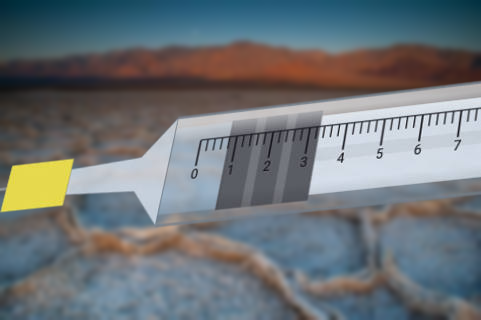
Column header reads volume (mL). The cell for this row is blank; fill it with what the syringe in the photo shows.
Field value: 0.8 mL
